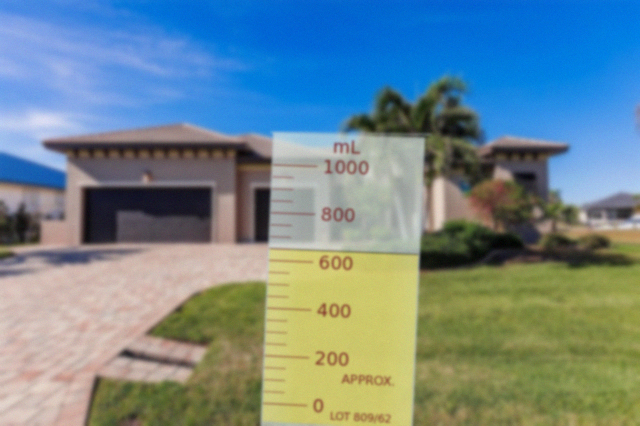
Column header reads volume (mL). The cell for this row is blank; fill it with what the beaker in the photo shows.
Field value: 650 mL
